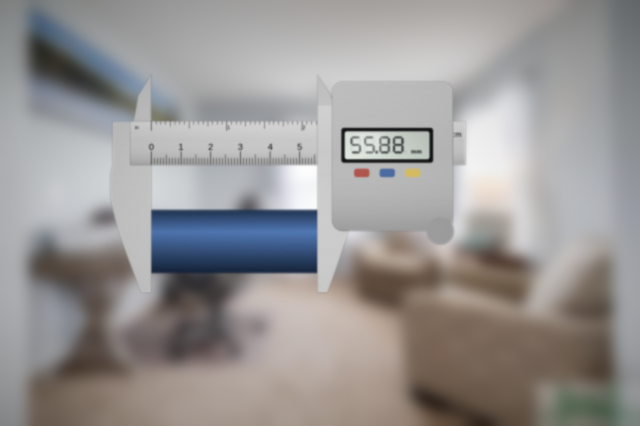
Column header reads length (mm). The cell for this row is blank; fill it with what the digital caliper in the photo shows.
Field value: 55.88 mm
